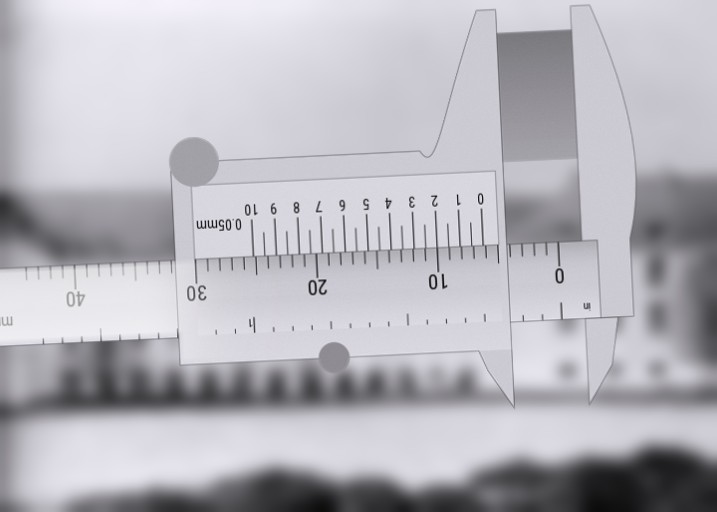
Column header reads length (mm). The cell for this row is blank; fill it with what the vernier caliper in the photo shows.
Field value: 6.2 mm
